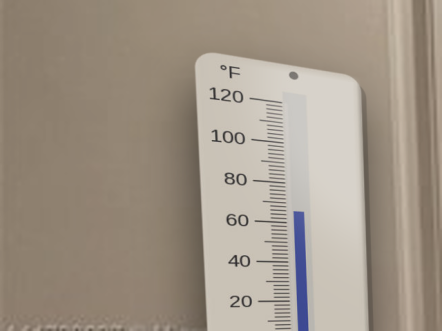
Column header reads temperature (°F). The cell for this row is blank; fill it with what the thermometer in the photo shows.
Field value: 66 °F
